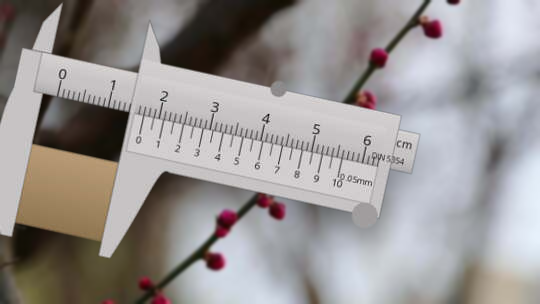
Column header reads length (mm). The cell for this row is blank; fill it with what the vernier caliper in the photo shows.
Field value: 17.0 mm
